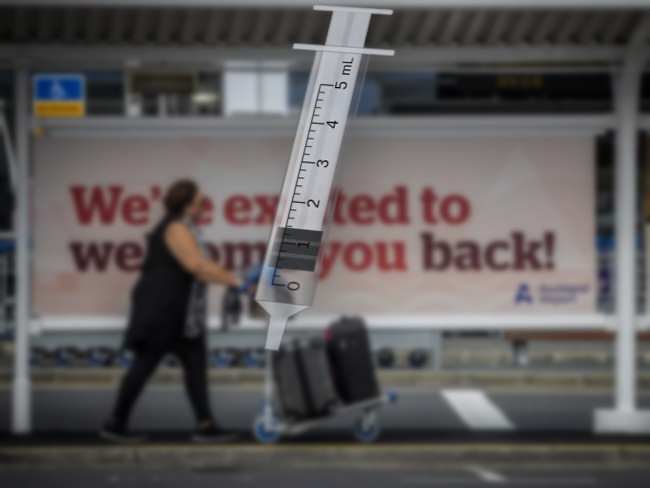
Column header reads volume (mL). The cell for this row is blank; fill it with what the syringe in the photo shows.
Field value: 0.4 mL
